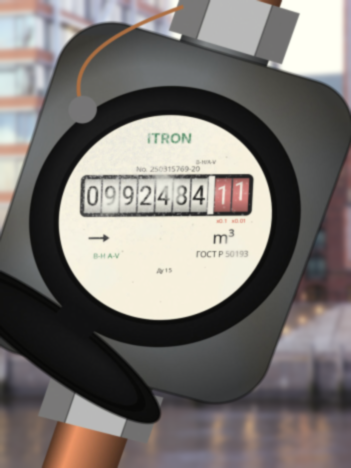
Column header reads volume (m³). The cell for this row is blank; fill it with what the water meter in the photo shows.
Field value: 992484.11 m³
